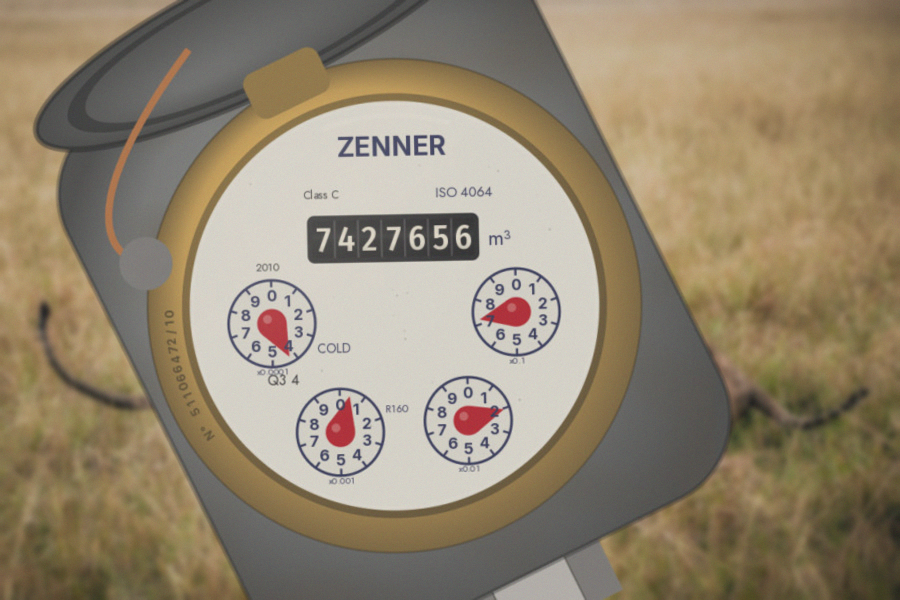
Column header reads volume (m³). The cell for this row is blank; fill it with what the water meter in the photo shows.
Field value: 7427656.7204 m³
